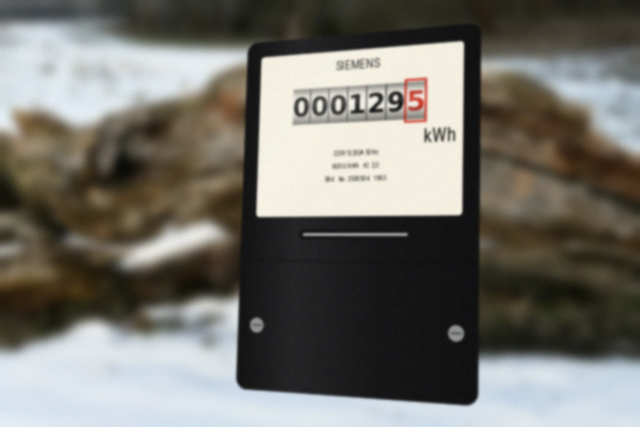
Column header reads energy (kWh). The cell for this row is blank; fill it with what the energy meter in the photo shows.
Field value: 129.5 kWh
